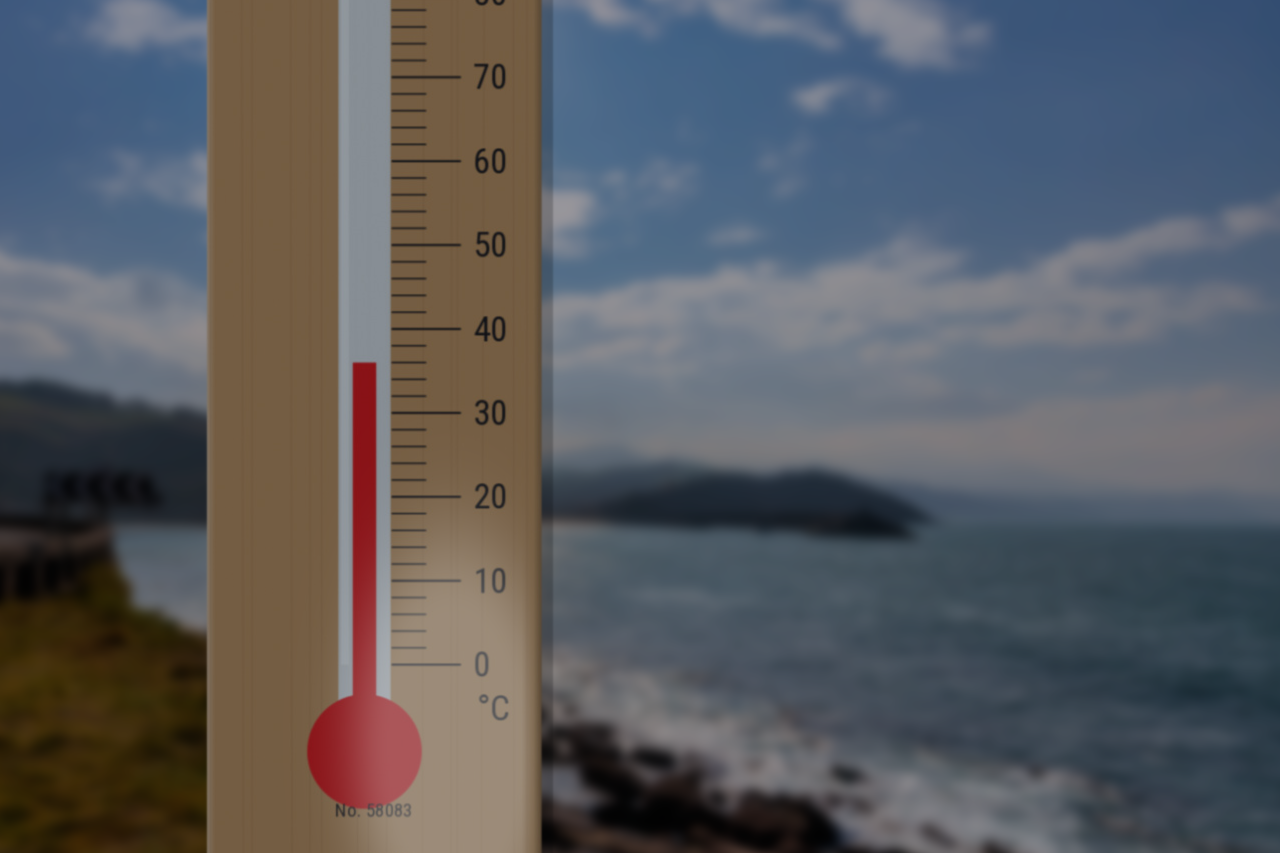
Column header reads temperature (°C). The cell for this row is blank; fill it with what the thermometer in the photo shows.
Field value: 36 °C
